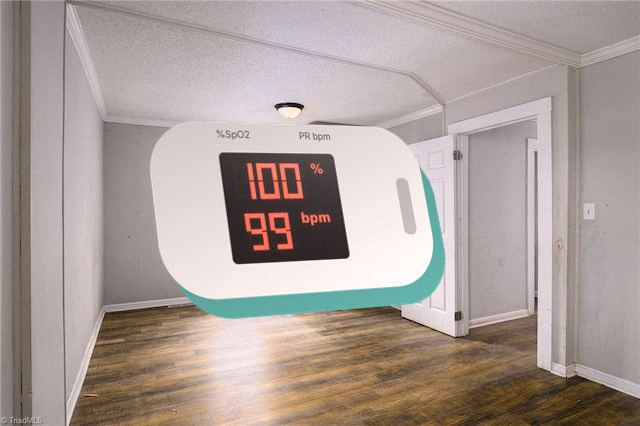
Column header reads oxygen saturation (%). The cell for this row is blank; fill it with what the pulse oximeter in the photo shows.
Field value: 100 %
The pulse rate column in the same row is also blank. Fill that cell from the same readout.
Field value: 99 bpm
